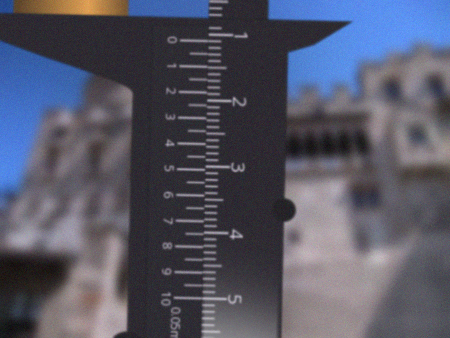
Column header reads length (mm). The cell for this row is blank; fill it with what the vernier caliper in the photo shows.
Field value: 11.0 mm
